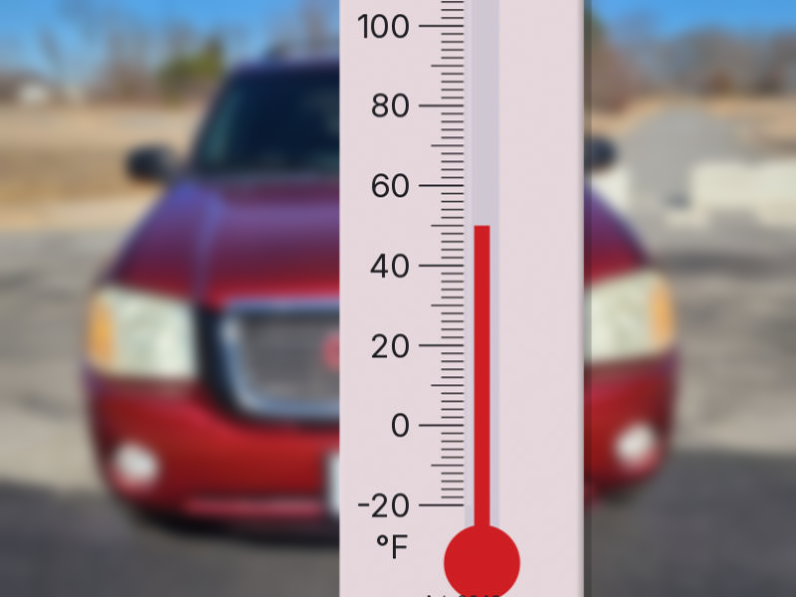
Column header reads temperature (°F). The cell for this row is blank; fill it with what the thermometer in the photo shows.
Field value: 50 °F
